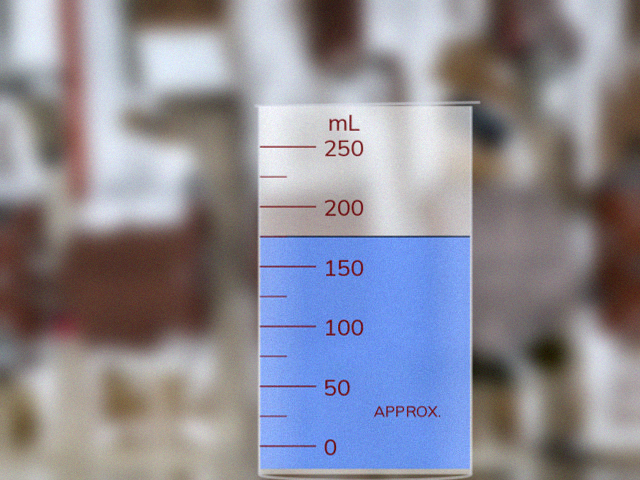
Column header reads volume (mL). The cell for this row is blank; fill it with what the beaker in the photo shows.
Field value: 175 mL
